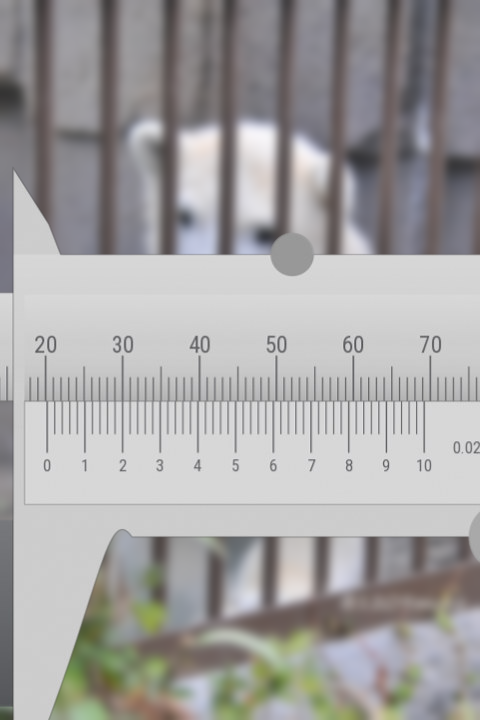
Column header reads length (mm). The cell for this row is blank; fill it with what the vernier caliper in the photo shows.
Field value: 20.2 mm
